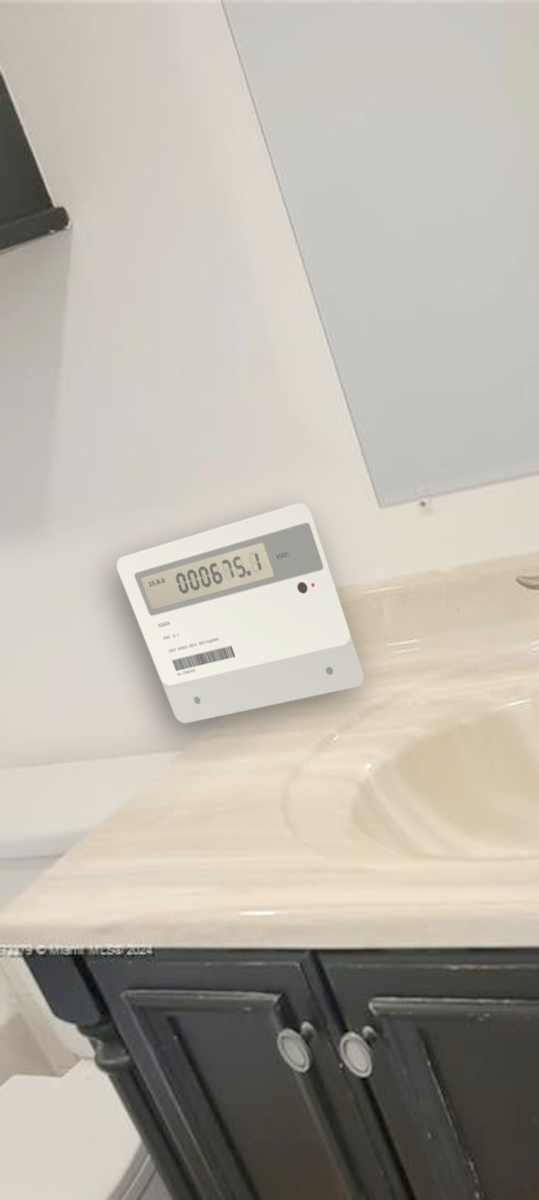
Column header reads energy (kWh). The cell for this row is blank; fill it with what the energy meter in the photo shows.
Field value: 675.1 kWh
